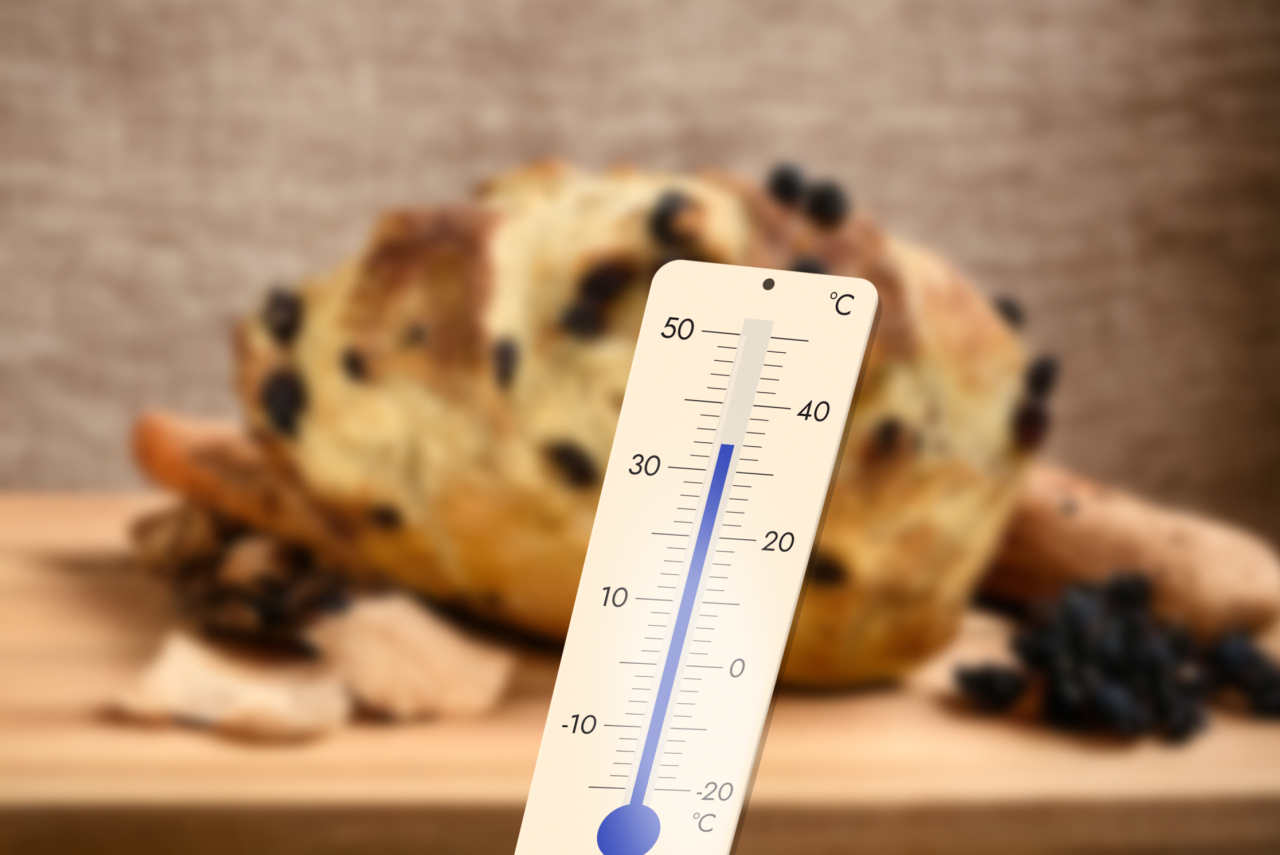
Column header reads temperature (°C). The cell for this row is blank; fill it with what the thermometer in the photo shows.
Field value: 34 °C
